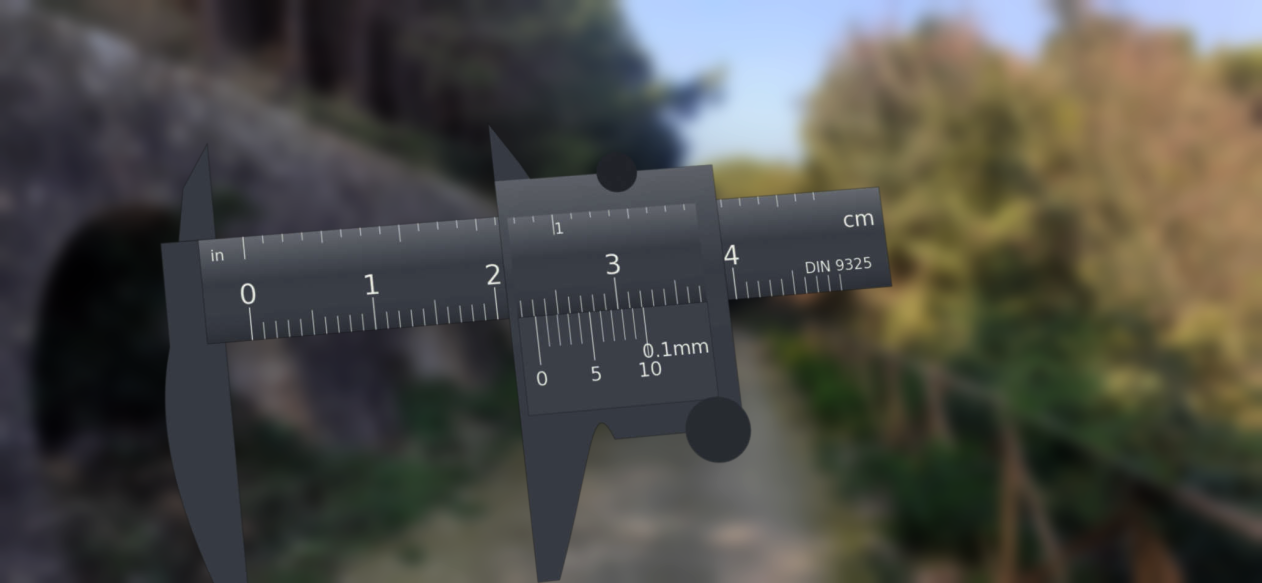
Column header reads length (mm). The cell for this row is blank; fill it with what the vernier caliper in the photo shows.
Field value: 23.1 mm
